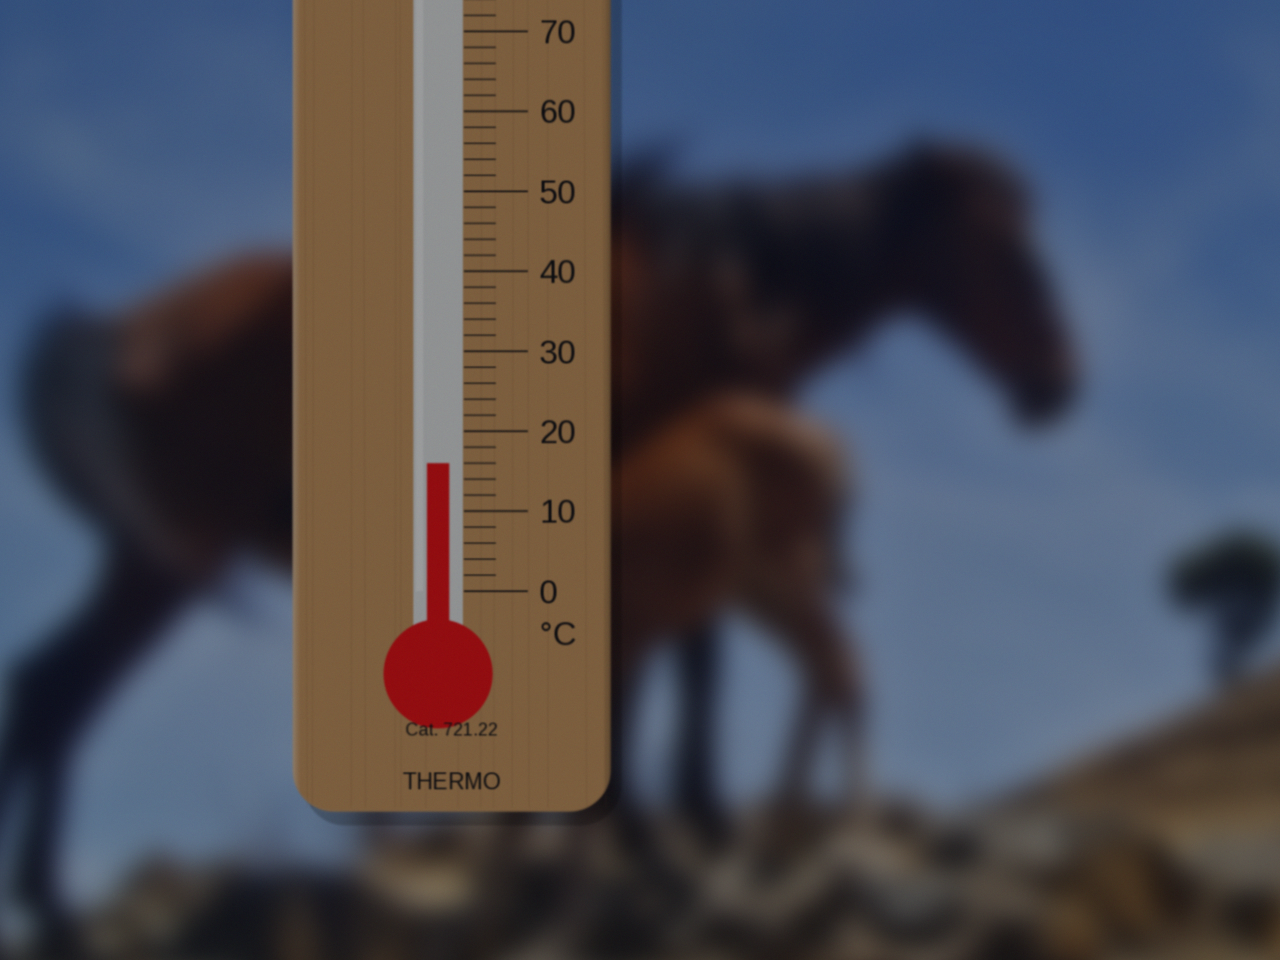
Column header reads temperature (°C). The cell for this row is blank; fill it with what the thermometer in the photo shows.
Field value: 16 °C
